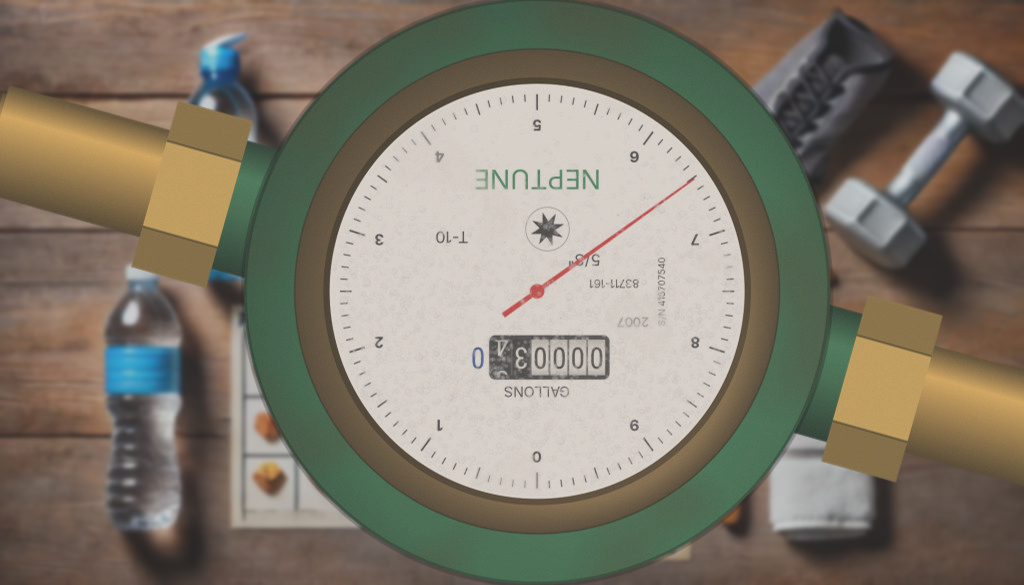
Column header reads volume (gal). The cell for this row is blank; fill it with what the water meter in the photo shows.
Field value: 336.5 gal
